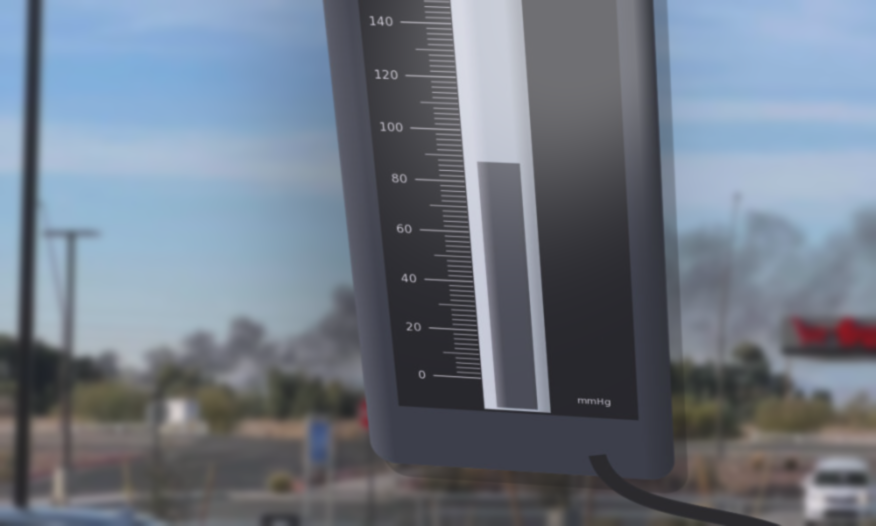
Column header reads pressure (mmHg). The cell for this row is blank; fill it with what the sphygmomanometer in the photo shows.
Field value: 88 mmHg
